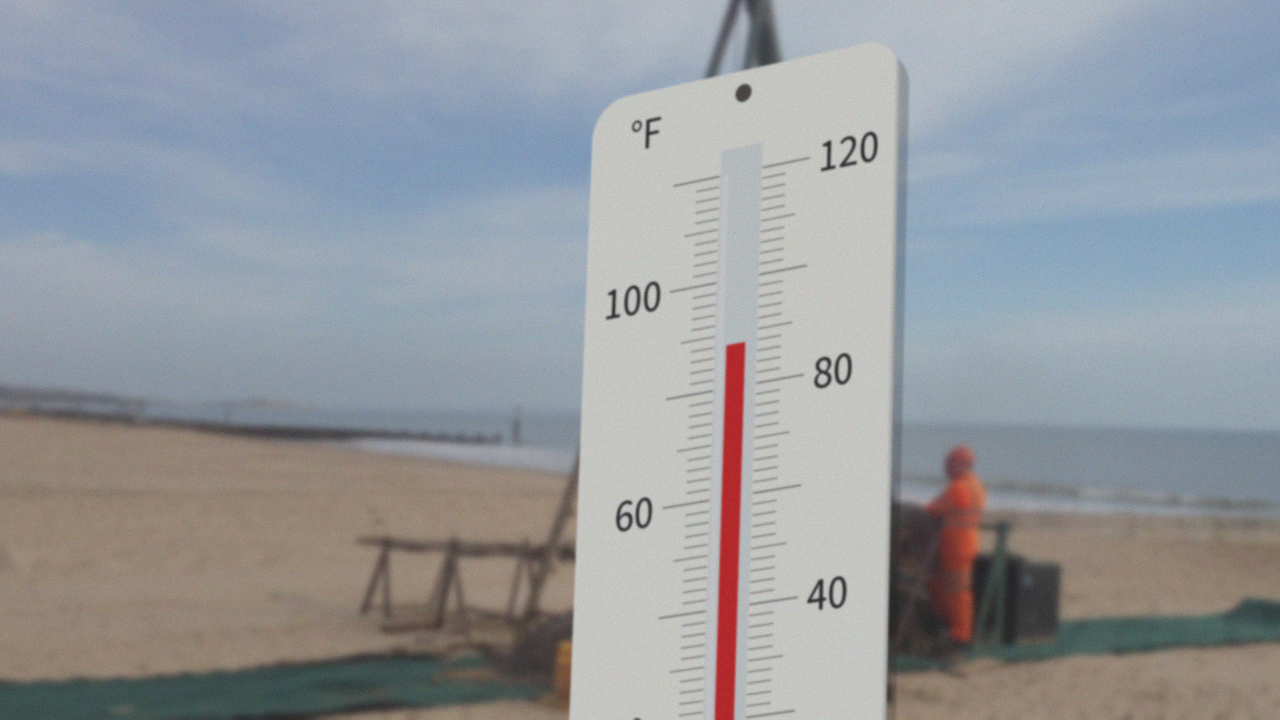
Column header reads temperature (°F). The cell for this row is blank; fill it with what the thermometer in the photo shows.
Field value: 88 °F
